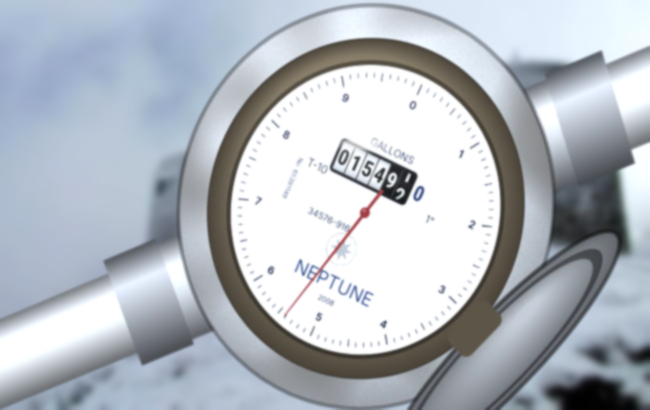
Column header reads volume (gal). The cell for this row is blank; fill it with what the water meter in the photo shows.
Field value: 154915.4 gal
